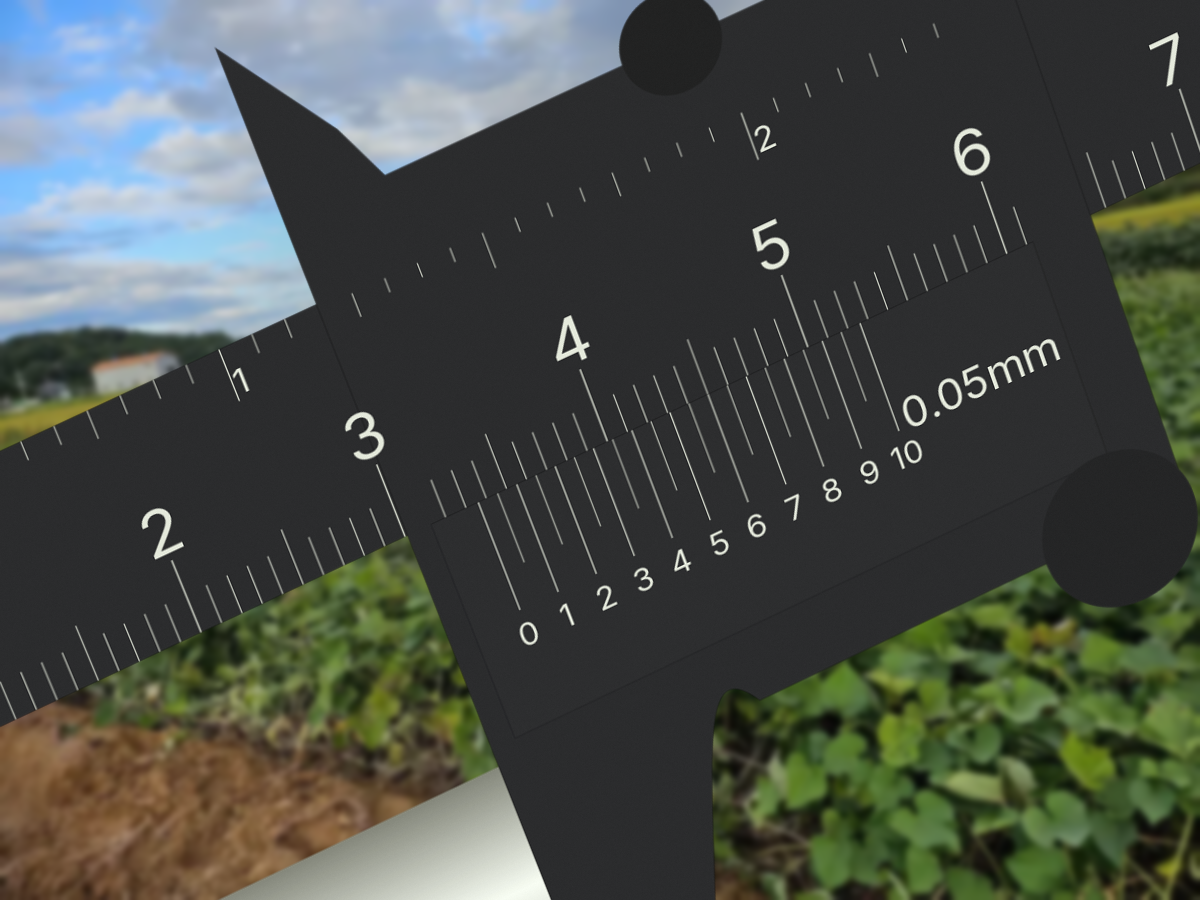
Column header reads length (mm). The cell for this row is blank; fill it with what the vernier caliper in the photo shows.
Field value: 33.60 mm
